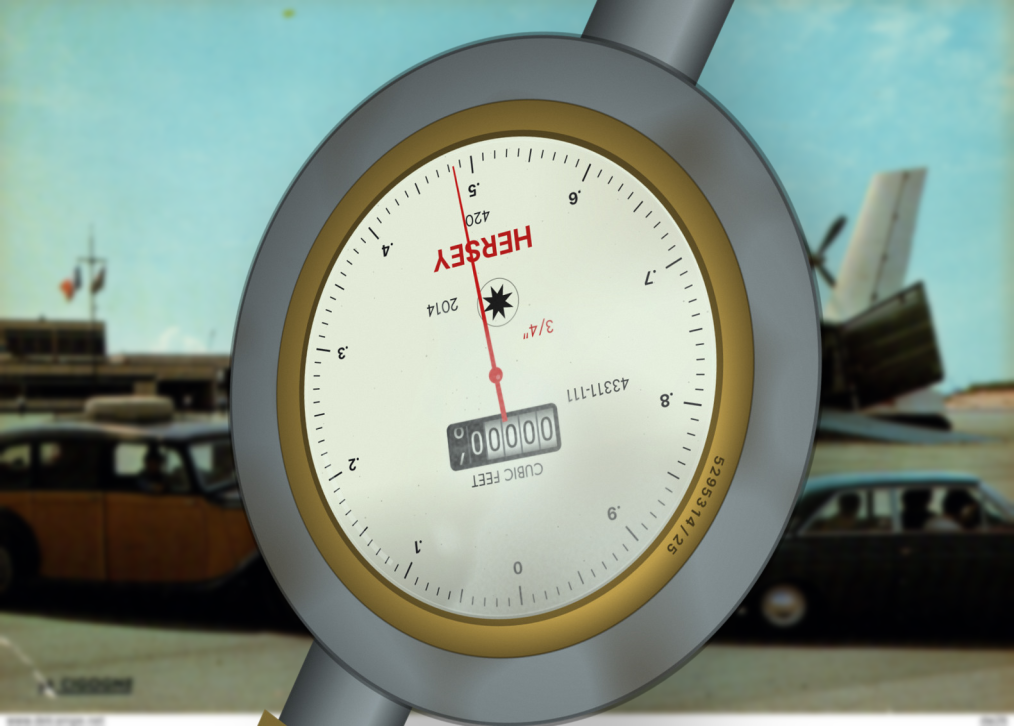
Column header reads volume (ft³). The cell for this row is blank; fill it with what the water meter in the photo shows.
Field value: 7.48 ft³
